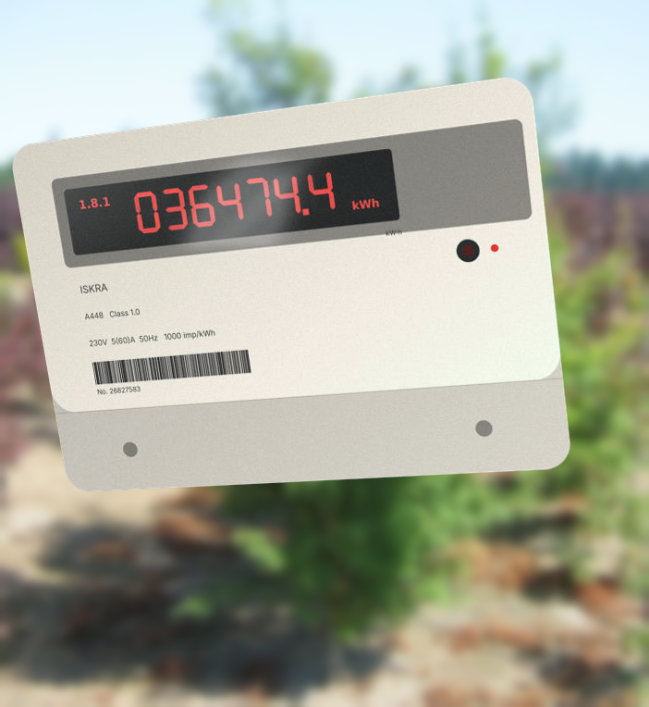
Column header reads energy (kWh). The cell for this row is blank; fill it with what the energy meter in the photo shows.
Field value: 36474.4 kWh
